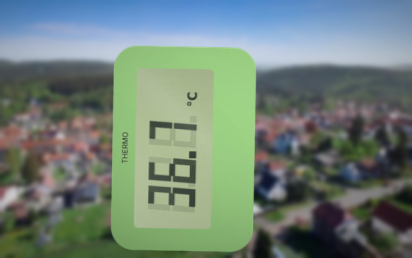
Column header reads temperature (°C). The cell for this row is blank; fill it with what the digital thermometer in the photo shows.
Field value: 36.7 °C
